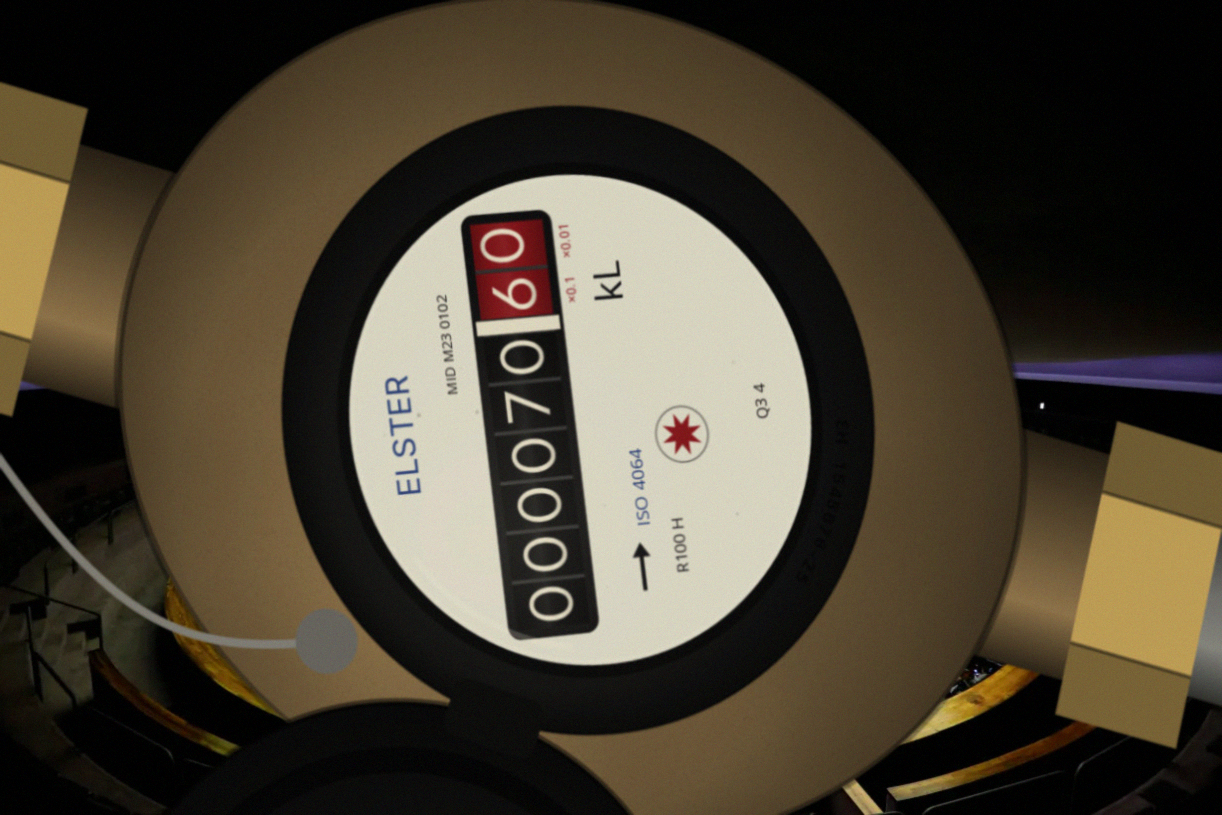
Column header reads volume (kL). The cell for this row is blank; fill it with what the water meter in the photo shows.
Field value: 70.60 kL
